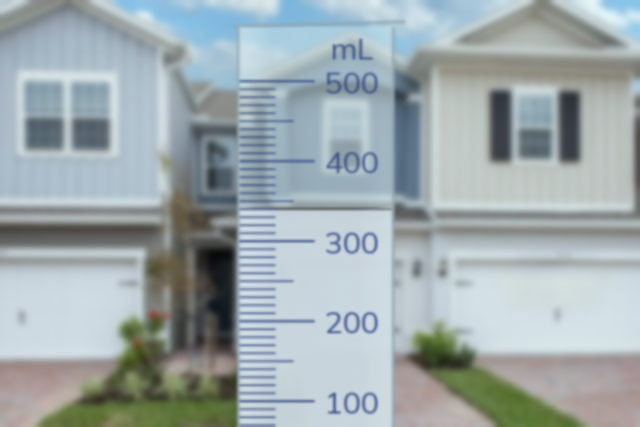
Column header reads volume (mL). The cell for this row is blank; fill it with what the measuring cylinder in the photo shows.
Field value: 340 mL
